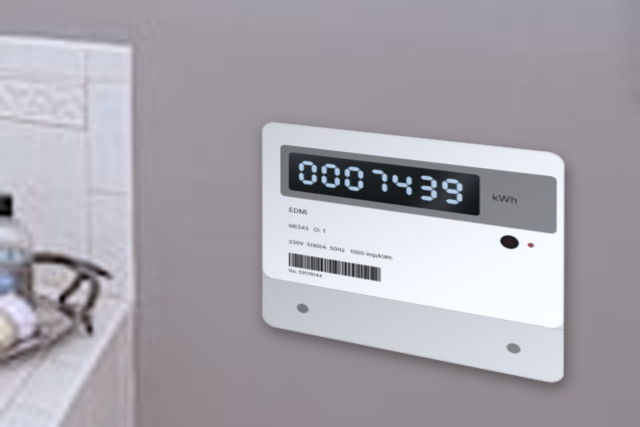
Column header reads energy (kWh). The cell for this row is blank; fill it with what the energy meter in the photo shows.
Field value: 7439 kWh
